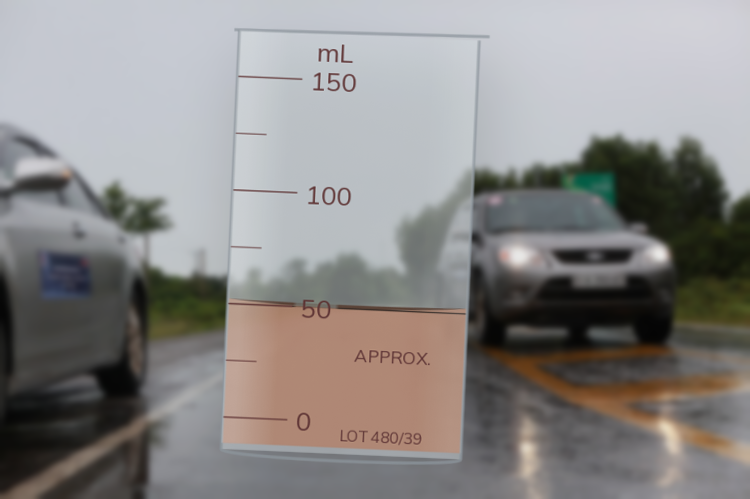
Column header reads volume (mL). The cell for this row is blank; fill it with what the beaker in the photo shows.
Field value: 50 mL
